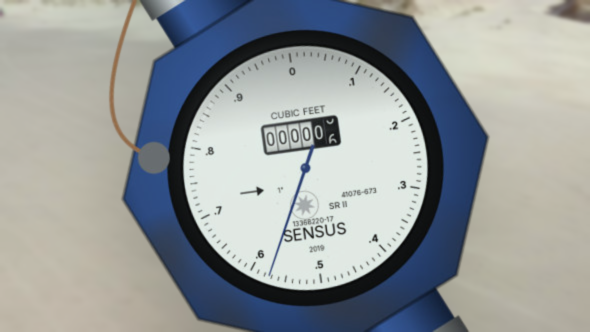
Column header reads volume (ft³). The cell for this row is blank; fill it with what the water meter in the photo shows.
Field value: 5.57 ft³
